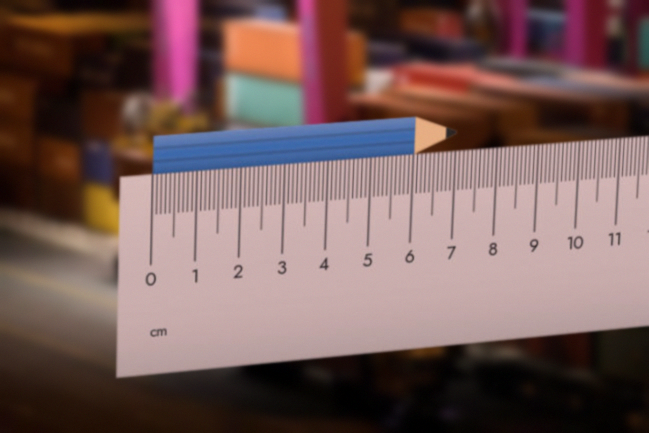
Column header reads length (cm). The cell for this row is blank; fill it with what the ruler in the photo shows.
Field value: 7 cm
